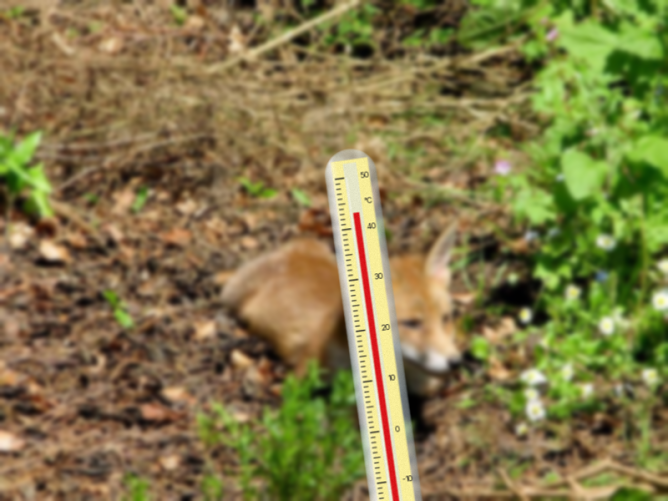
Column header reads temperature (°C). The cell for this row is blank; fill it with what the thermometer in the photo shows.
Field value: 43 °C
